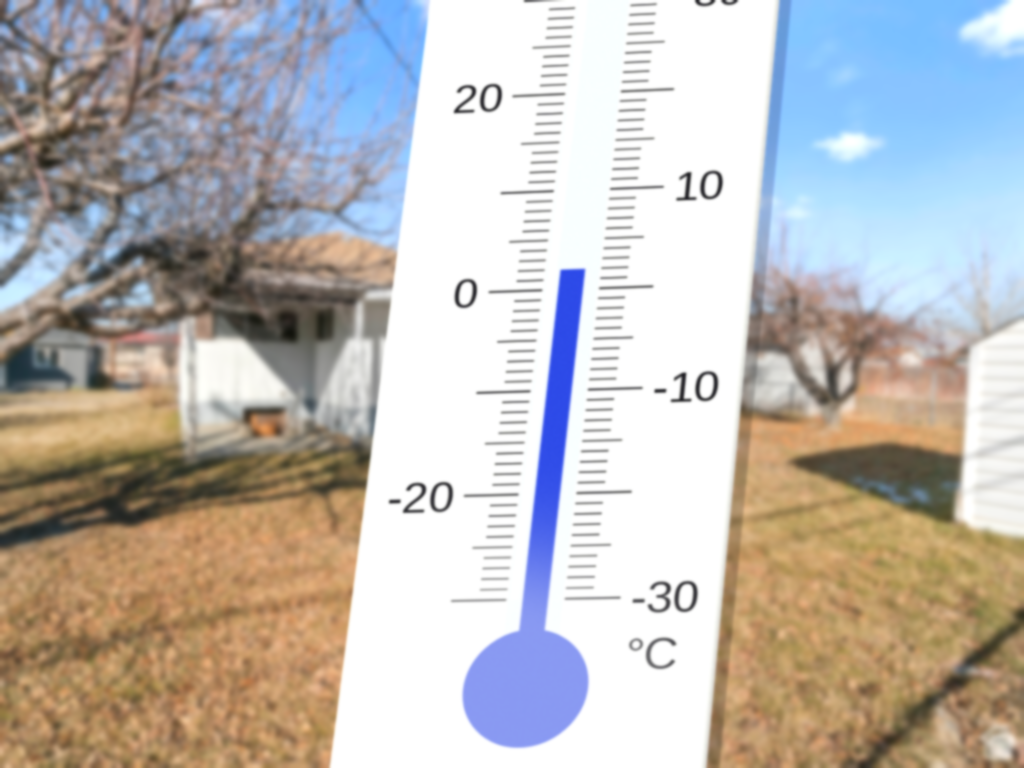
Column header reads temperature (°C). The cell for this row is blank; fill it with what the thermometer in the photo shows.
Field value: 2 °C
